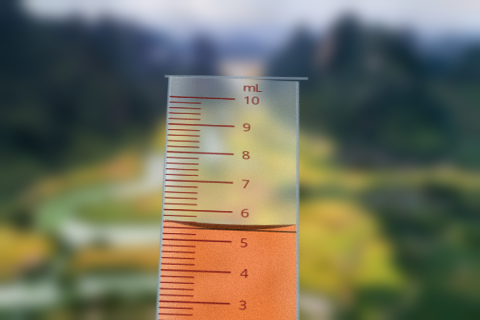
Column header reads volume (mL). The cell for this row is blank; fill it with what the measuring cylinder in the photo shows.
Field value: 5.4 mL
